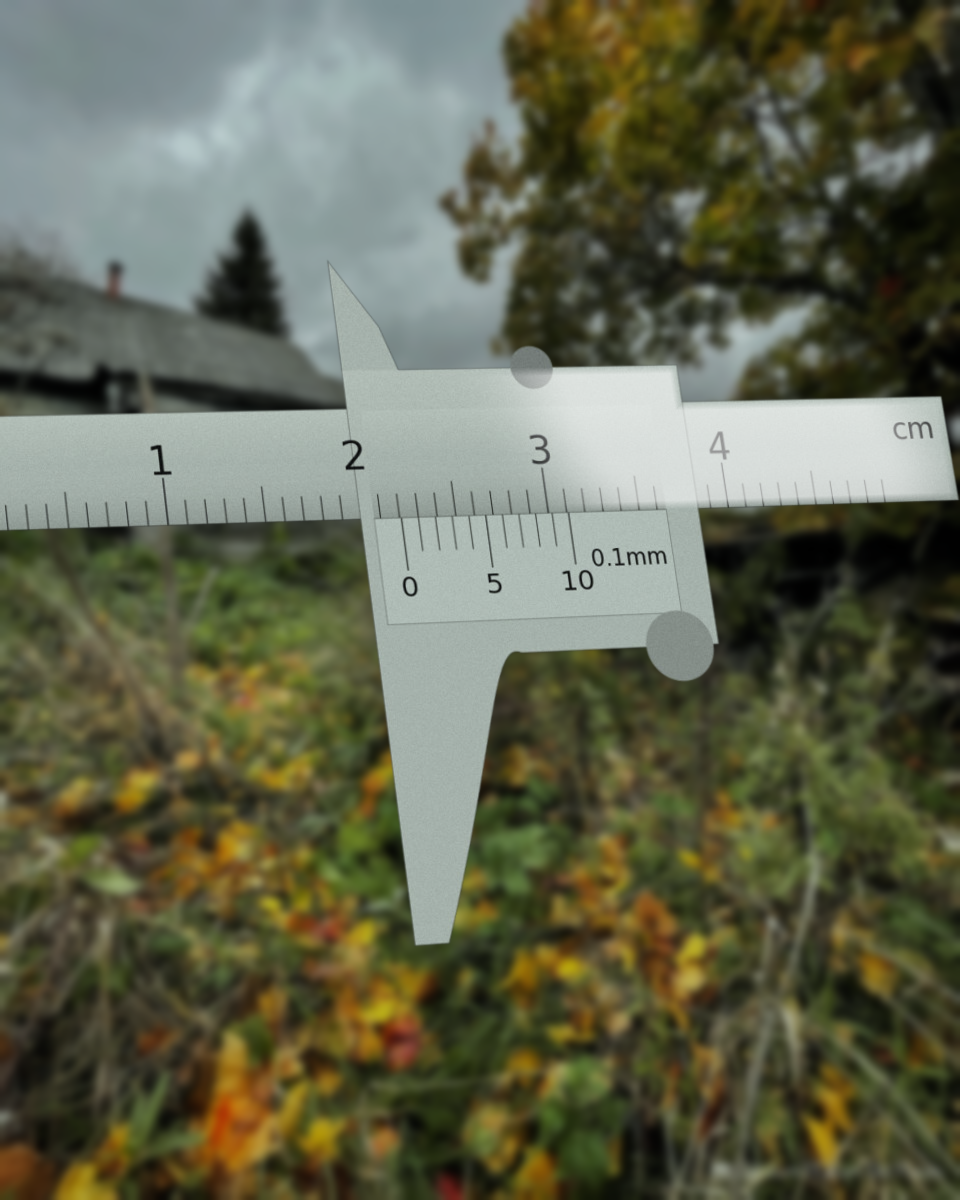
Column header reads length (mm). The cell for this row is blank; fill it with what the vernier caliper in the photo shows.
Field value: 22.1 mm
